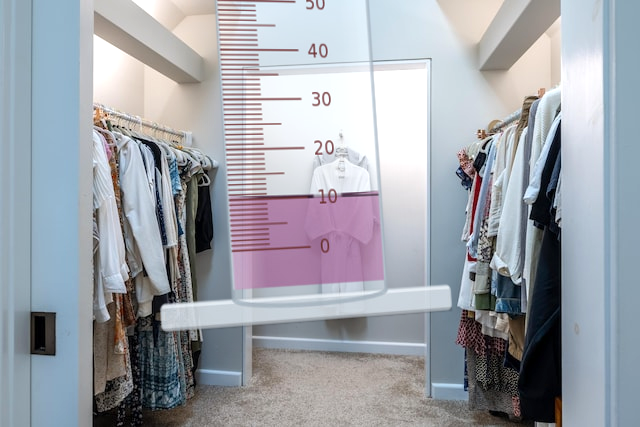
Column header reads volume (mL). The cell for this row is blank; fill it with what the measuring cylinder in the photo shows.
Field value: 10 mL
